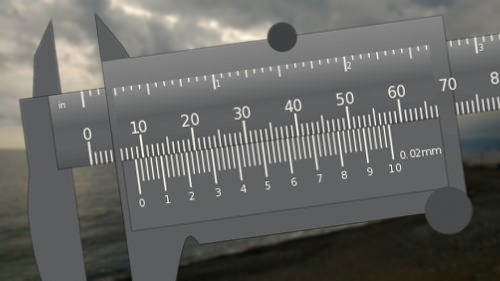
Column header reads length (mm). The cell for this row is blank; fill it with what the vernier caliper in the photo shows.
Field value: 8.5 mm
